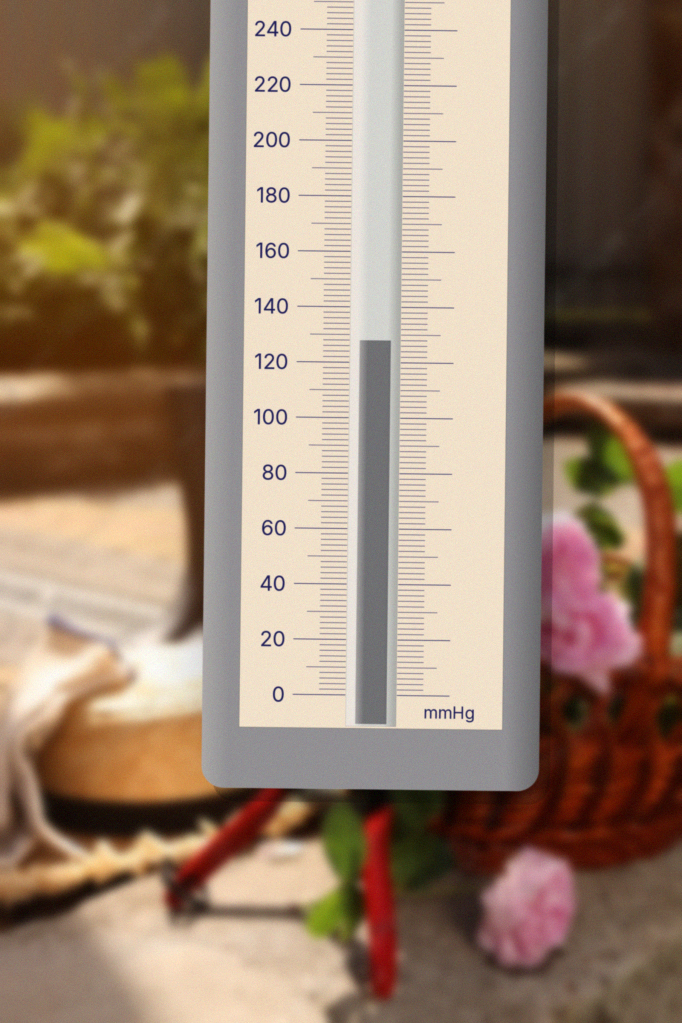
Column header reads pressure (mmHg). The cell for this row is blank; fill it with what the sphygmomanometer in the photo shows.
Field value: 128 mmHg
